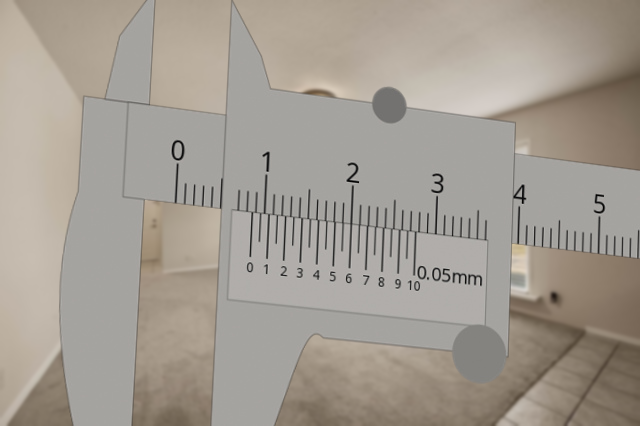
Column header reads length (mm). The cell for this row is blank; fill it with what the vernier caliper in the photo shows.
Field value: 8.6 mm
